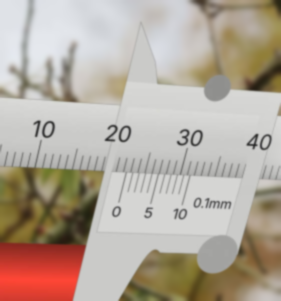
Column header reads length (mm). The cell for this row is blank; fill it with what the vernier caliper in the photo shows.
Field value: 22.4 mm
